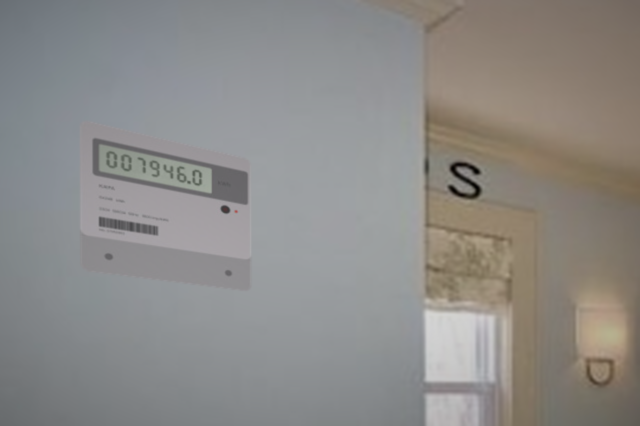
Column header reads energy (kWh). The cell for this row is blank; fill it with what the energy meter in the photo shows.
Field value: 7946.0 kWh
